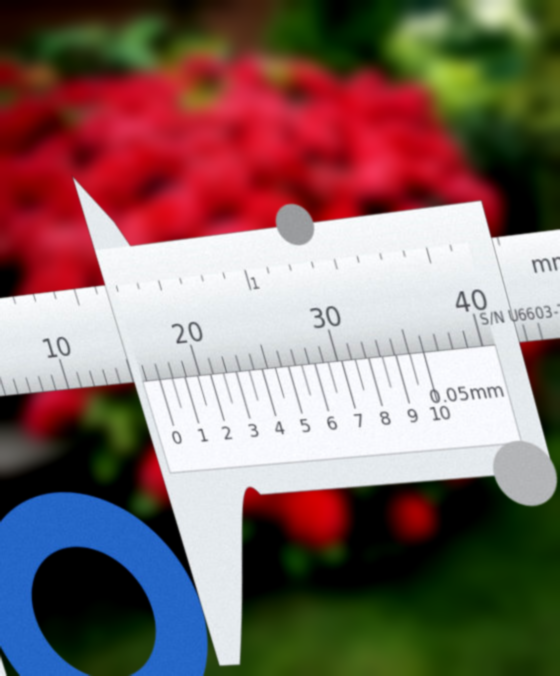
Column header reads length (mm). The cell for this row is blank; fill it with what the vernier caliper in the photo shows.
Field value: 17.0 mm
